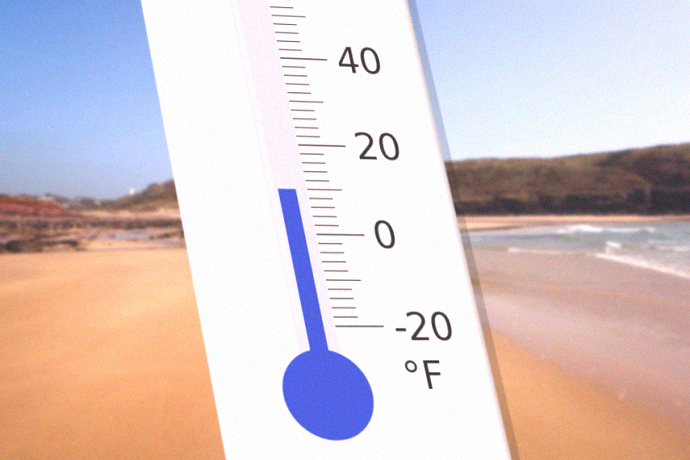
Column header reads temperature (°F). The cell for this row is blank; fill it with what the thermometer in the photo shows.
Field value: 10 °F
